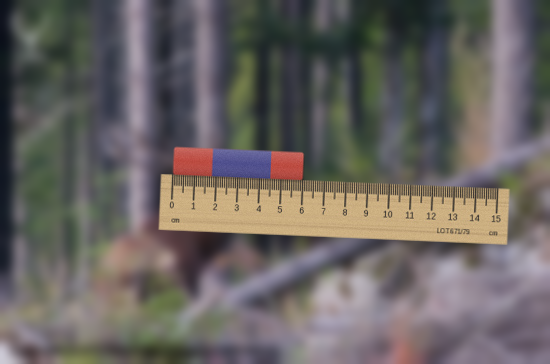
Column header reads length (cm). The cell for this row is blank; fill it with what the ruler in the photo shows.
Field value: 6 cm
